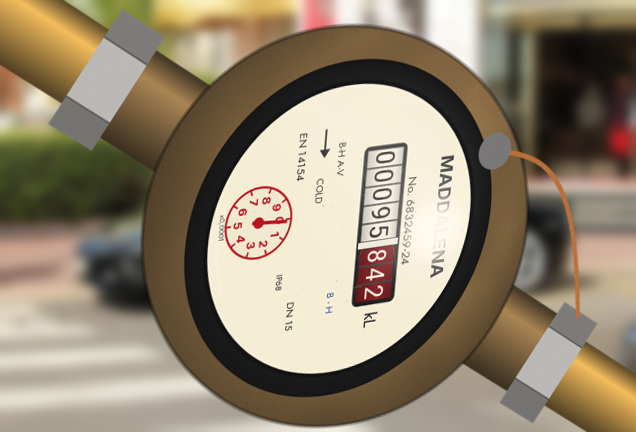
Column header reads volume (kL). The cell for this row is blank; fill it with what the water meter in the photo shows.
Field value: 95.8420 kL
